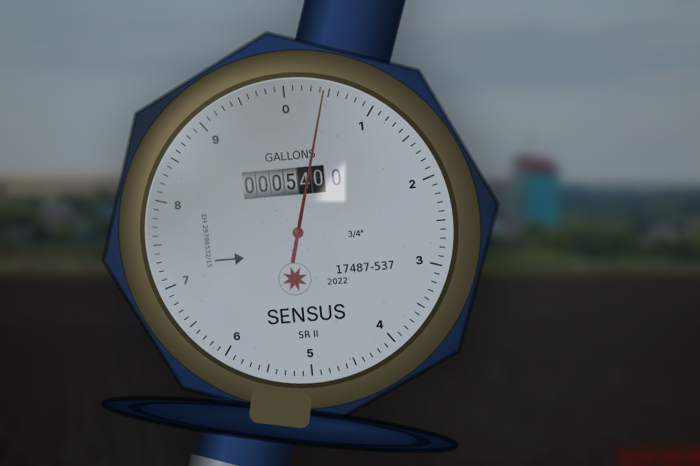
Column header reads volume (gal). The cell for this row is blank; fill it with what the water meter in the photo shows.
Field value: 5400.4 gal
